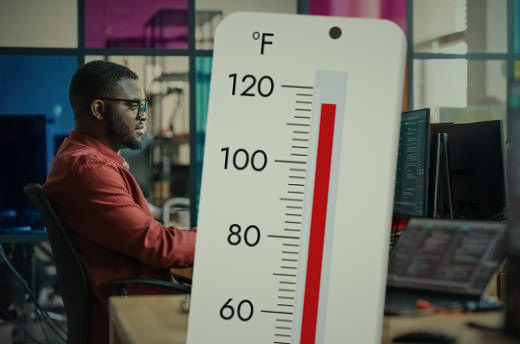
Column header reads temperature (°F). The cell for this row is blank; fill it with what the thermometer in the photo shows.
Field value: 116 °F
